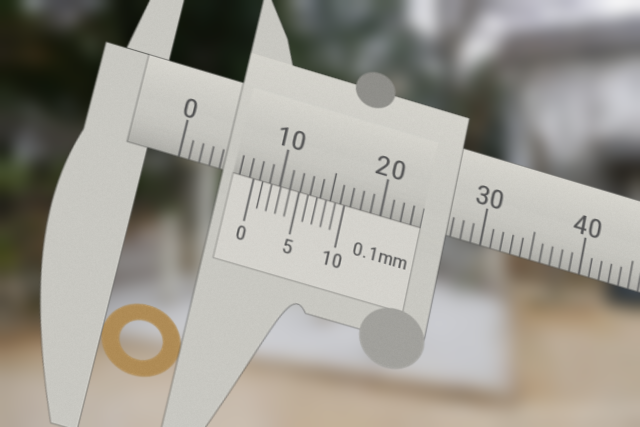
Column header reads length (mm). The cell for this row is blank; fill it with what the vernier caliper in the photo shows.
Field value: 7.4 mm
